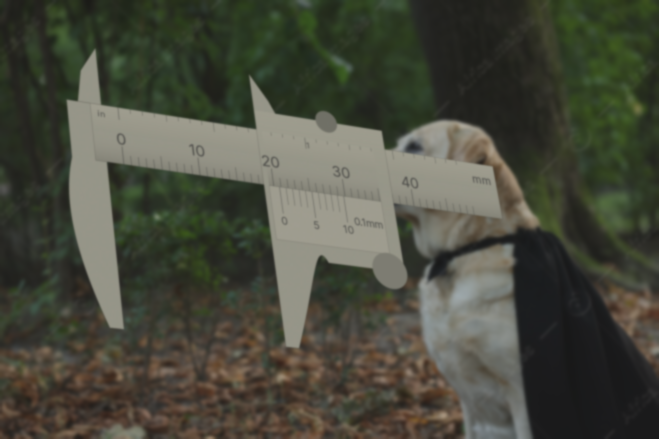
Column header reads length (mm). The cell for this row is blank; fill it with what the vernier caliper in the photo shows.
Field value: 20.8 mm
